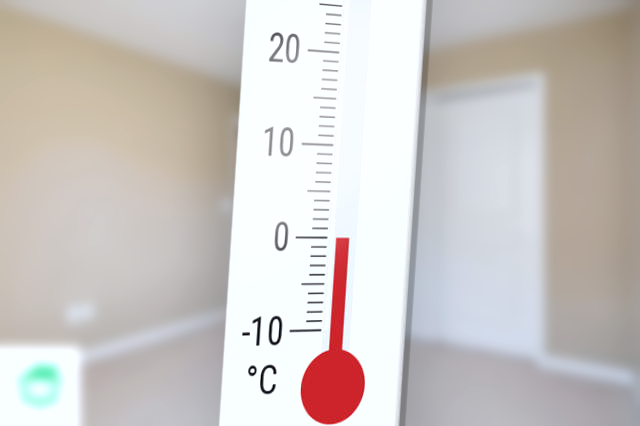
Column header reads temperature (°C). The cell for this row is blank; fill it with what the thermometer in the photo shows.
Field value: 0 °C
